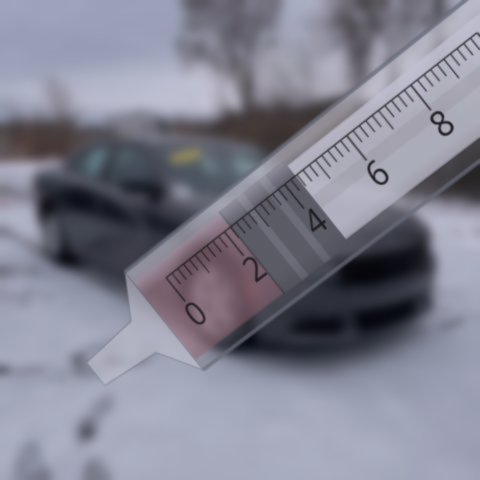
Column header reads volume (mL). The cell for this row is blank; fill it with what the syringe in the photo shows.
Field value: 2.2 mL
